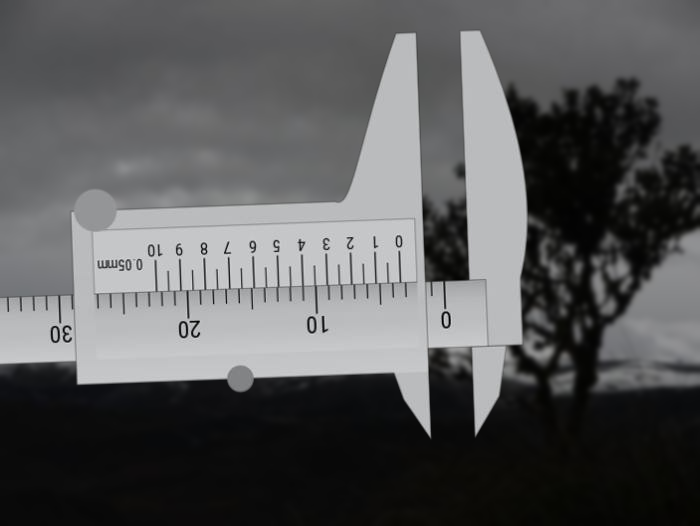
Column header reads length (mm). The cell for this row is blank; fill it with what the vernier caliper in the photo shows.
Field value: 3.4 mm
